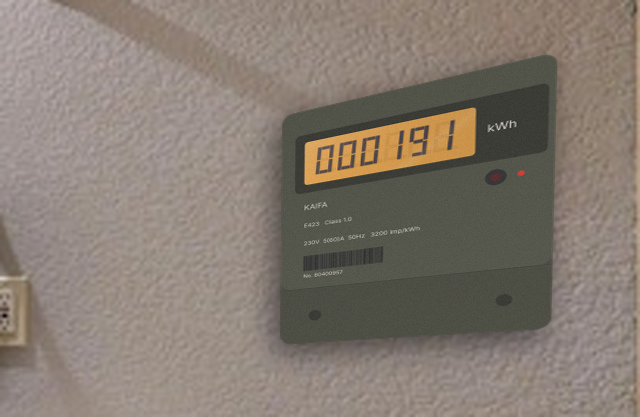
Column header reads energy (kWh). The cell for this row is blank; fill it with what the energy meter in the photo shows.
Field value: 191 kWh
